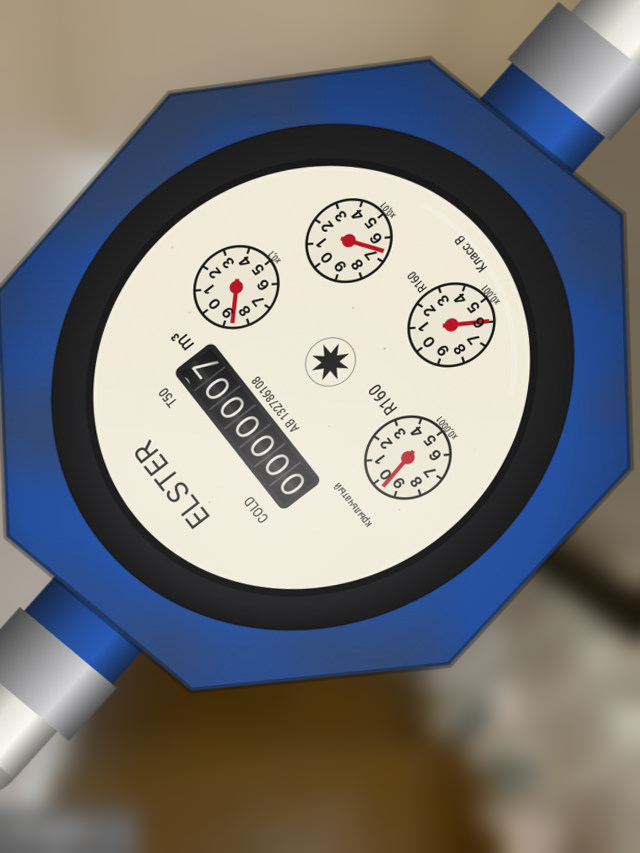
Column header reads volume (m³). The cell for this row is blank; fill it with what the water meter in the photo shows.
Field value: 6.8659 m³
